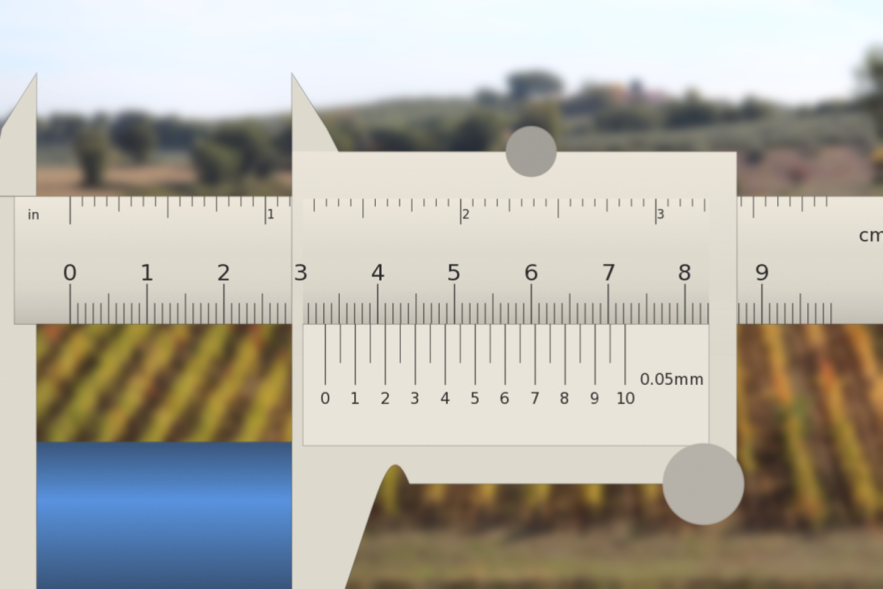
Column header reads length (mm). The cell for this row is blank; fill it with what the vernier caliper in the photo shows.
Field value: 33.2 mm
